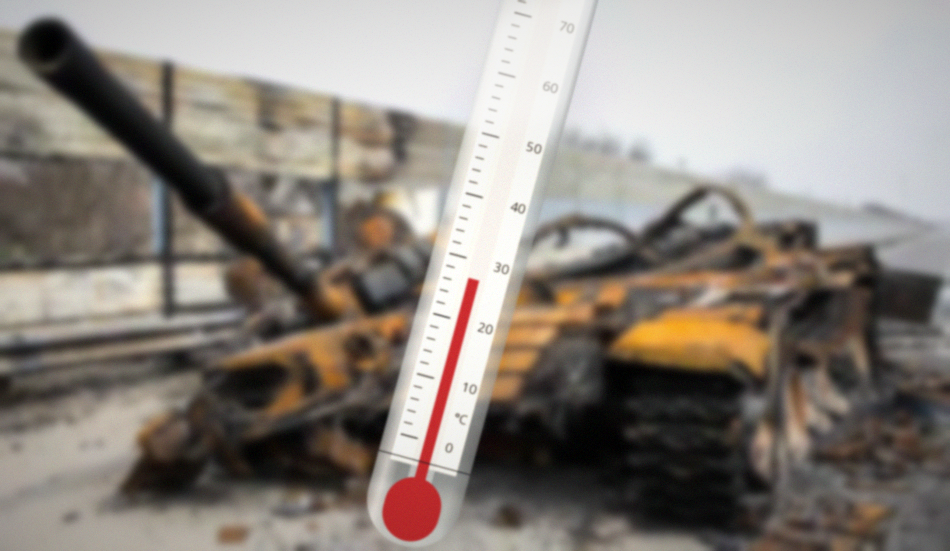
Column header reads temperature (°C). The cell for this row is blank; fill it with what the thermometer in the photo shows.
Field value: 27 °C
